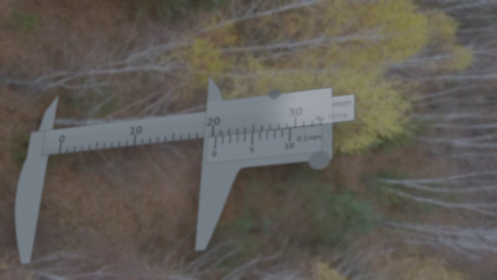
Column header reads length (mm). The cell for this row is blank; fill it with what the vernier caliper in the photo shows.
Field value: 20.4 mm
